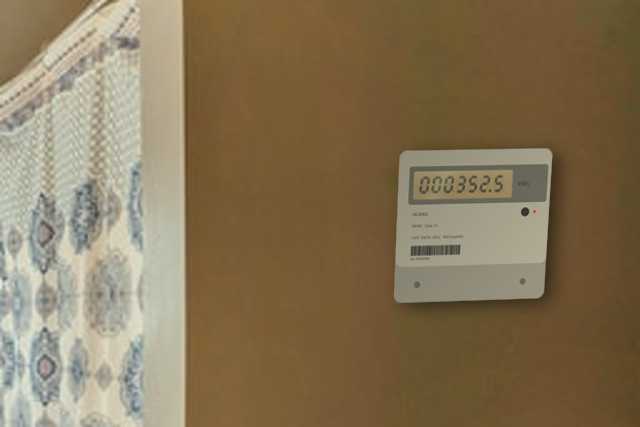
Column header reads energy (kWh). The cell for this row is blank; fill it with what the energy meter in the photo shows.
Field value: 352.5 kWh
